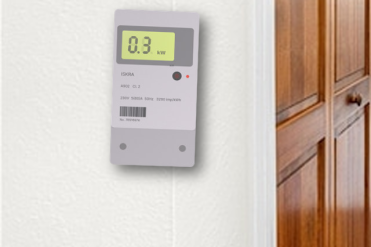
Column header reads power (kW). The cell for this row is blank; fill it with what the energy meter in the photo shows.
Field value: 0.3 kW
